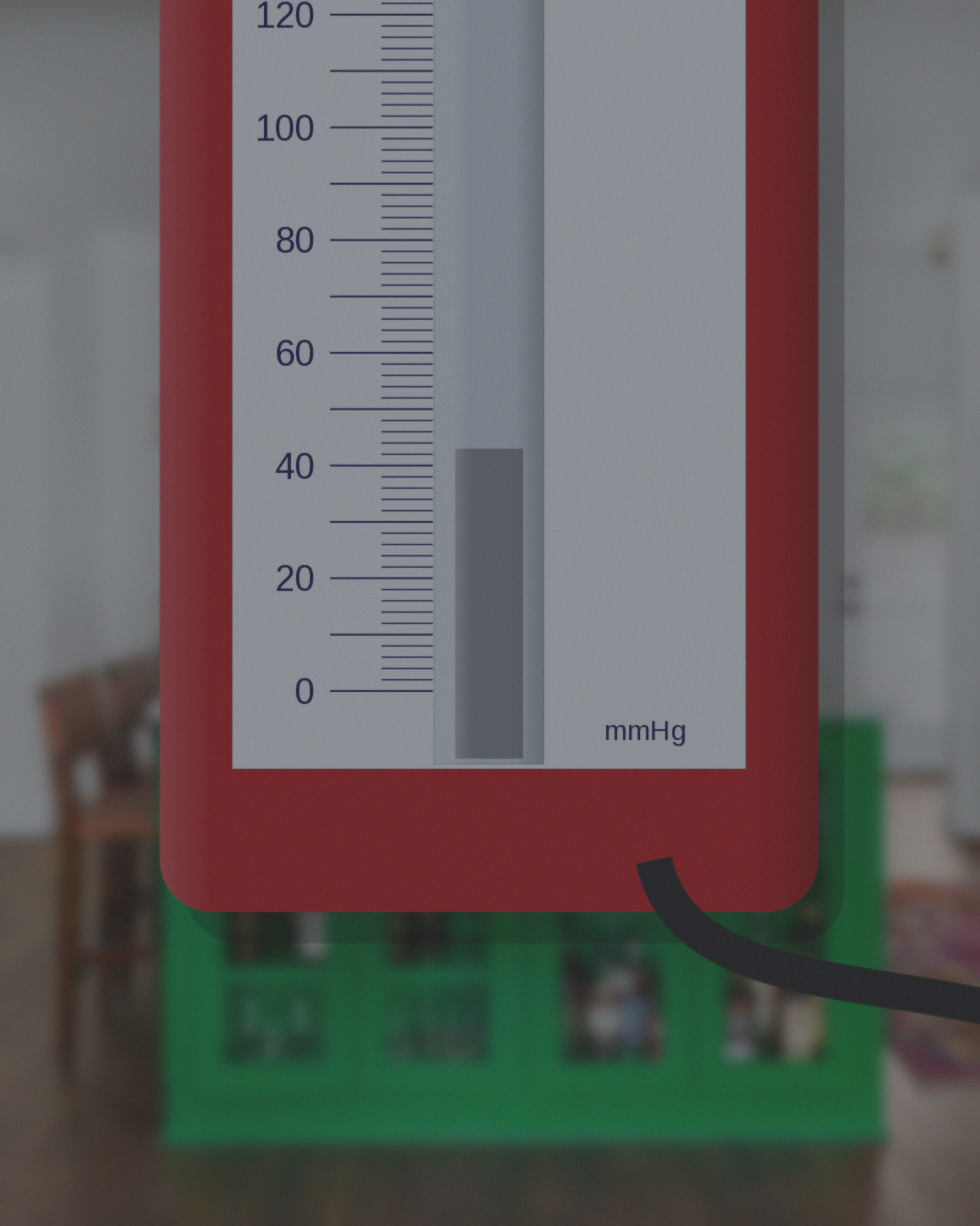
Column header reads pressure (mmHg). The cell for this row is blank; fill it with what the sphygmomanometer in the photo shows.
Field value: 43 mmHg
